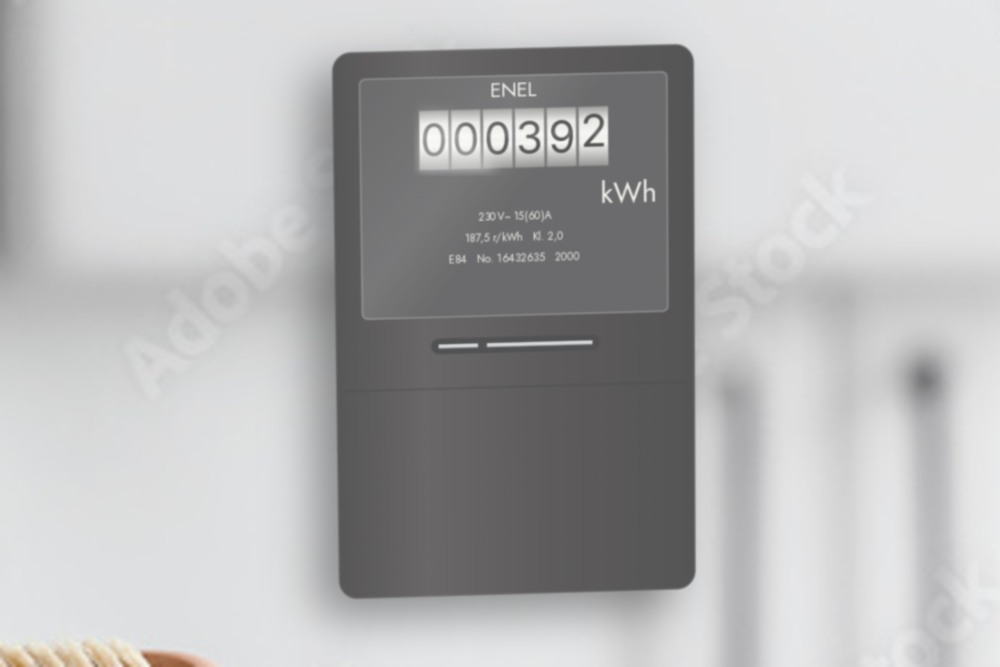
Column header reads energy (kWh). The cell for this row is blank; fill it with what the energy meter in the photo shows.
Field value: 392 kWh
